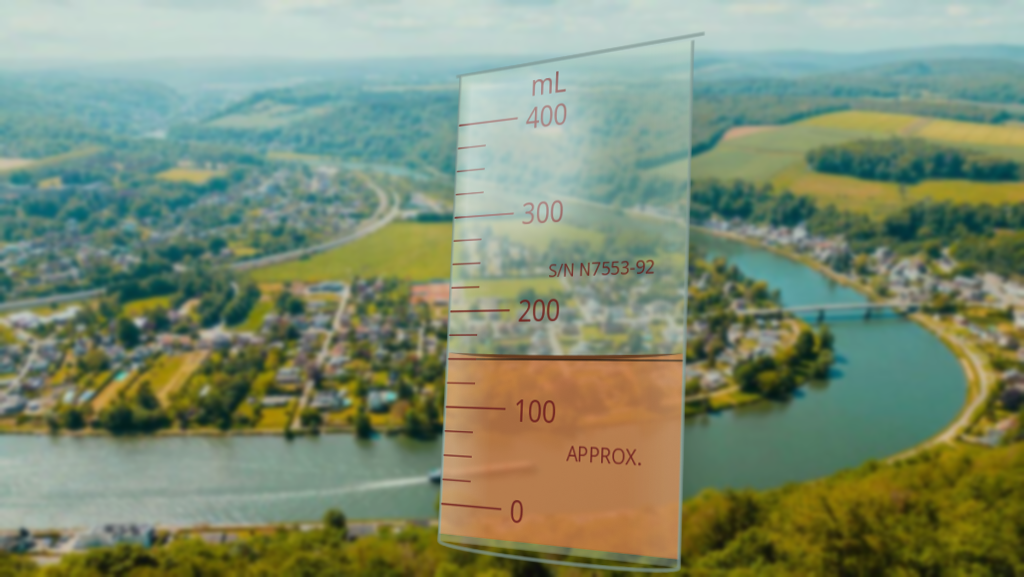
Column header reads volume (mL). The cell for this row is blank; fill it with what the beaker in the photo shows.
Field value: 150 mL
